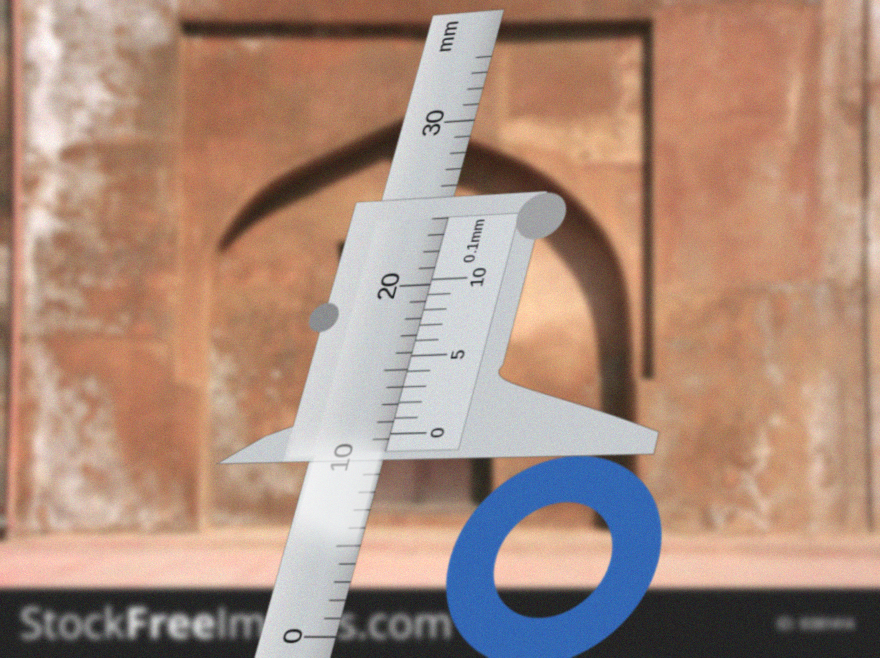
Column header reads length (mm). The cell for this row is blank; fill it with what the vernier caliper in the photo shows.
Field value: 11.3 mm
